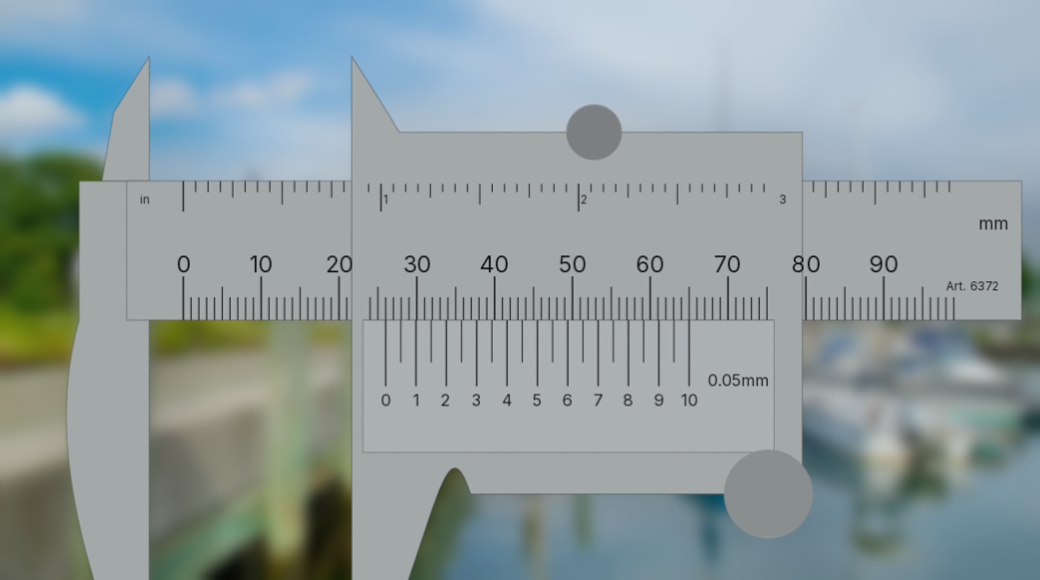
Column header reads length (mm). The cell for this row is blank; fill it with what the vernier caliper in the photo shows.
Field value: 26.0 mm
